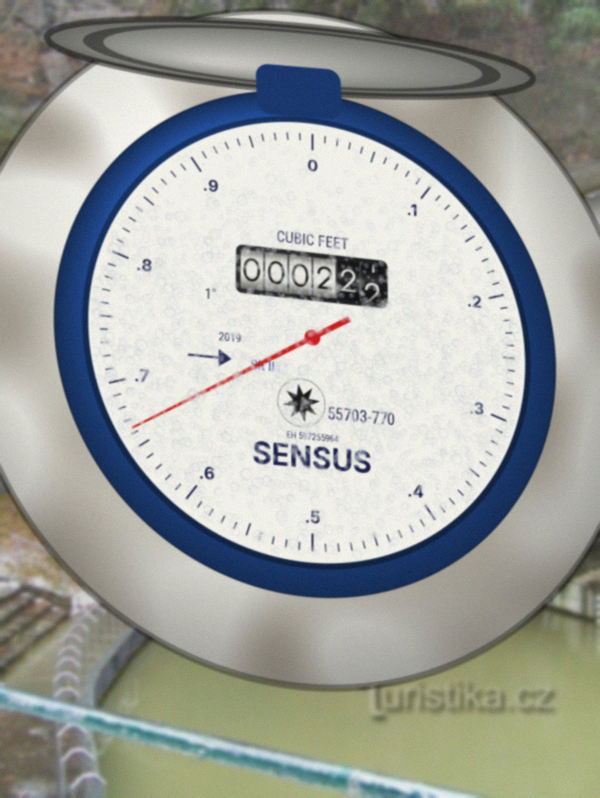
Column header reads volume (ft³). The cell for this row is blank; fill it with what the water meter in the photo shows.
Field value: 221.66 ft³
